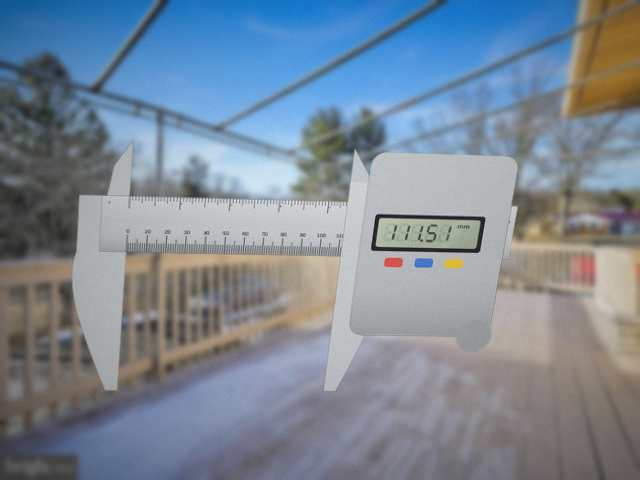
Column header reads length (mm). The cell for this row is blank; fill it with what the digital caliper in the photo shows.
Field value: 111.51 mm
